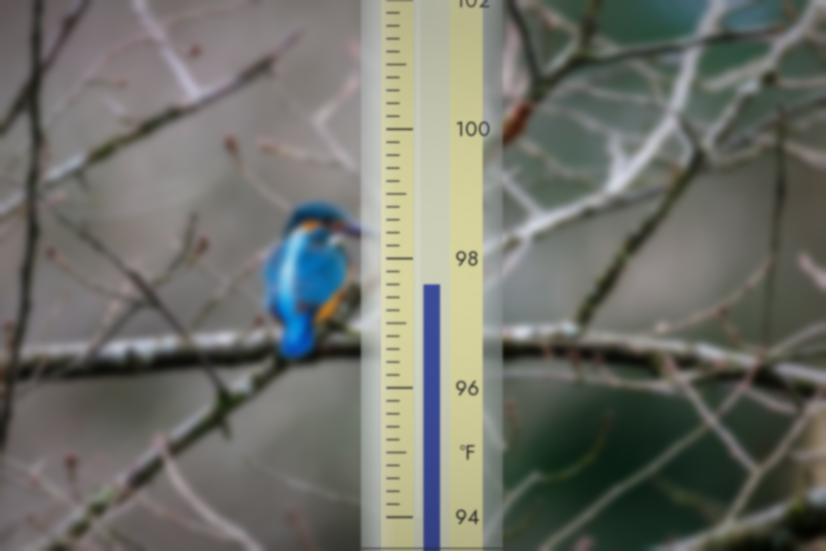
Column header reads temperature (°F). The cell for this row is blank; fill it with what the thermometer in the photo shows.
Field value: 97.6 °F
